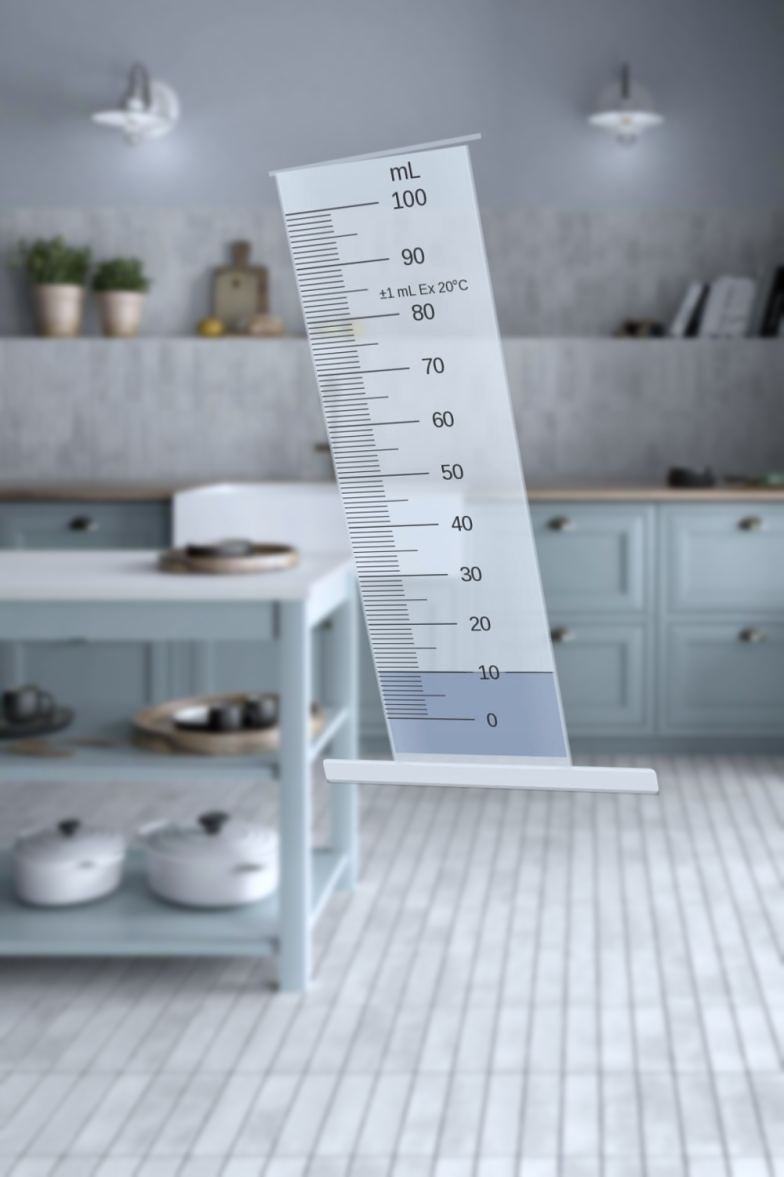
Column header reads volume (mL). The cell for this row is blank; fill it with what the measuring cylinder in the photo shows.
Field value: 10 mL
